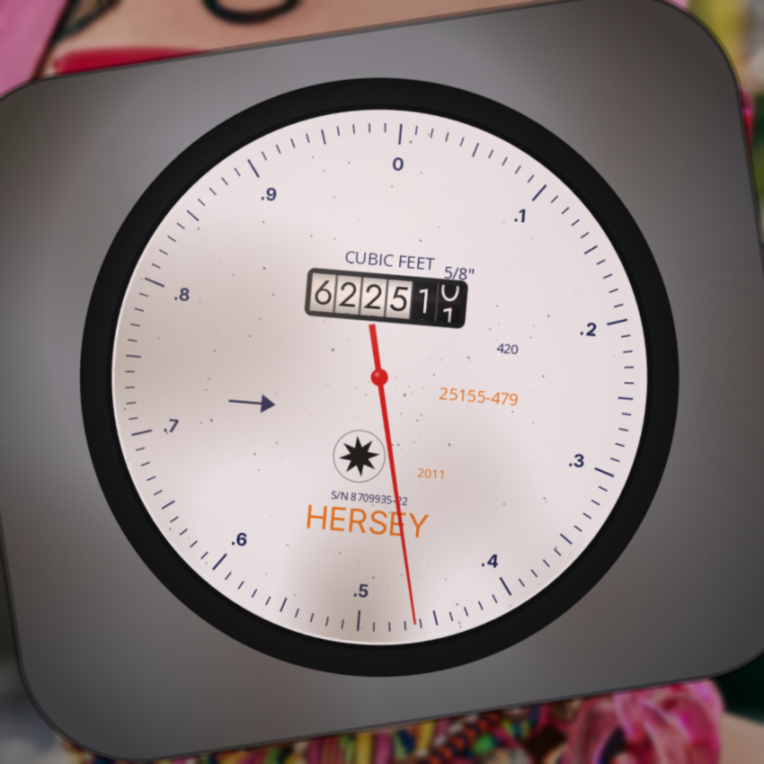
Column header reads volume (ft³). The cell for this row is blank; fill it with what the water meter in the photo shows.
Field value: 622510.46 ft³
